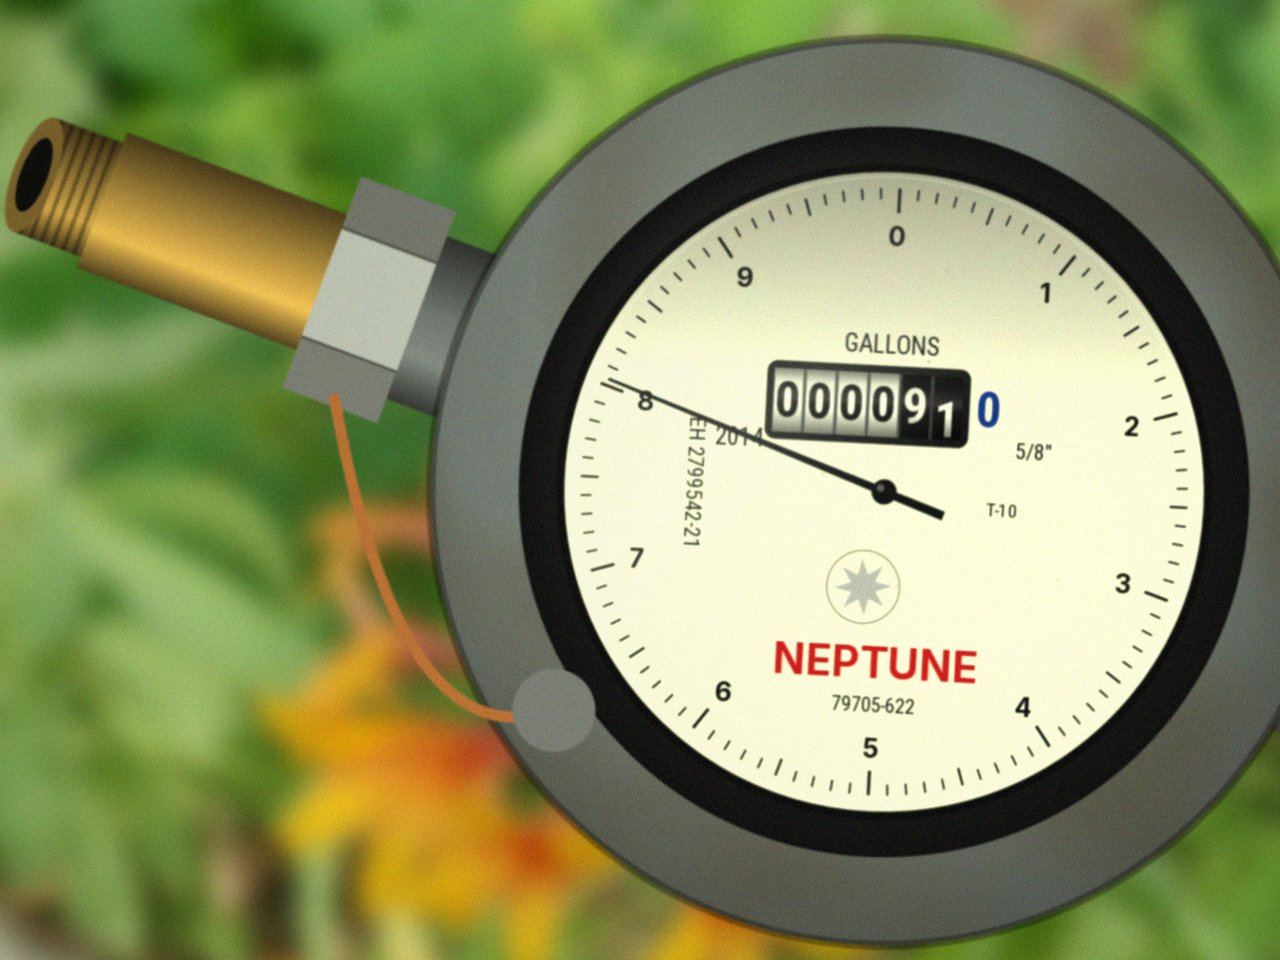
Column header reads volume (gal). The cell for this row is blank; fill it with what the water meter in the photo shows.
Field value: 908.0 gal
